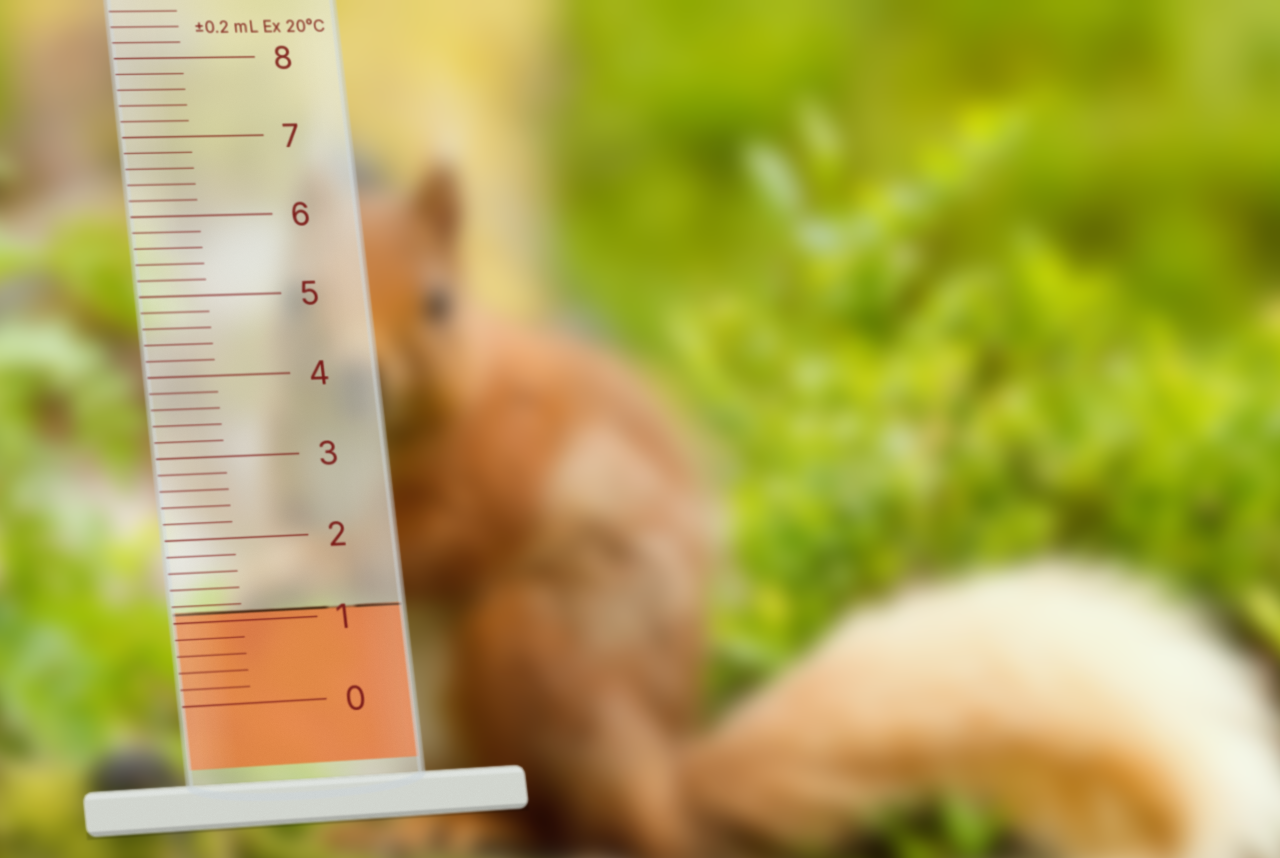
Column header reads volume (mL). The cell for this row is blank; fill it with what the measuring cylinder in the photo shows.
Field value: 1.1 mL
